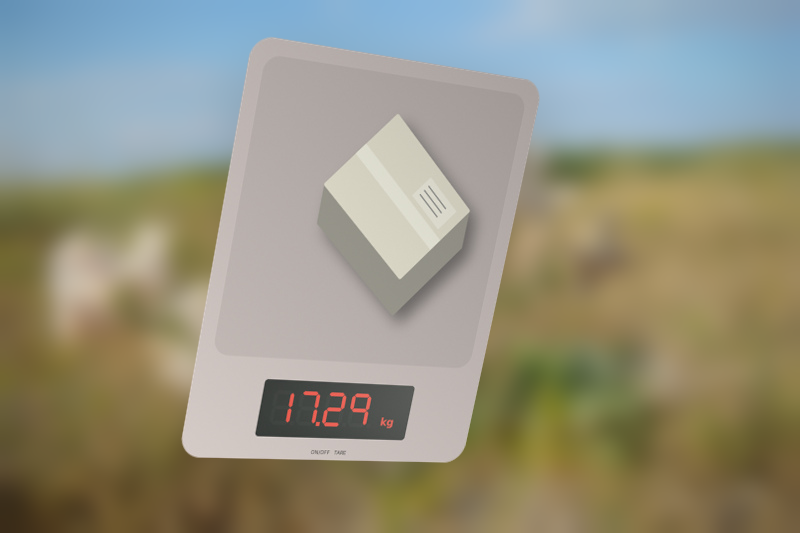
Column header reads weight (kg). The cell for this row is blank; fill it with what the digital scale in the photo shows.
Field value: 17.29 kg
